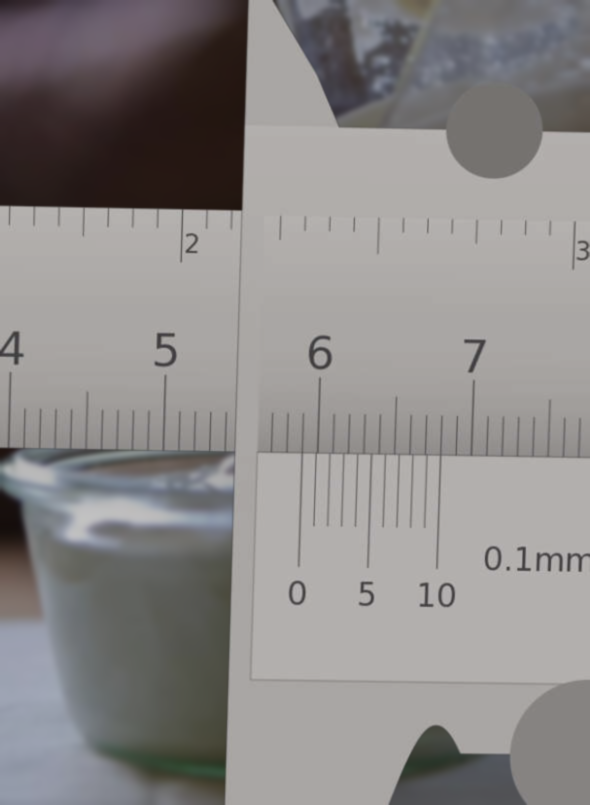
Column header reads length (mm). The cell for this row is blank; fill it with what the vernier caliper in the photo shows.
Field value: 59.0 mm
